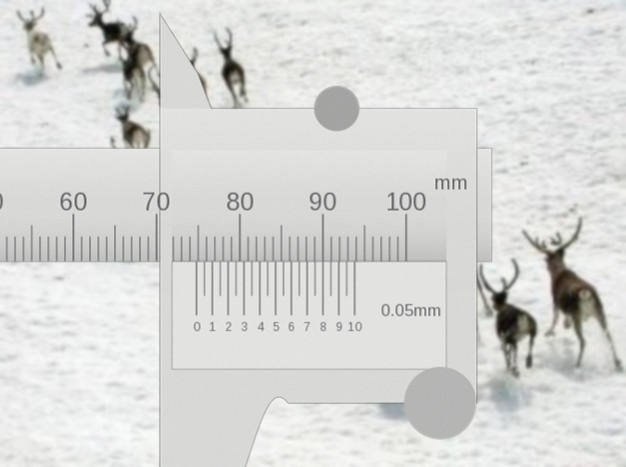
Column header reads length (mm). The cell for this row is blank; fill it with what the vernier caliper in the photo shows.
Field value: 74.8 mm
